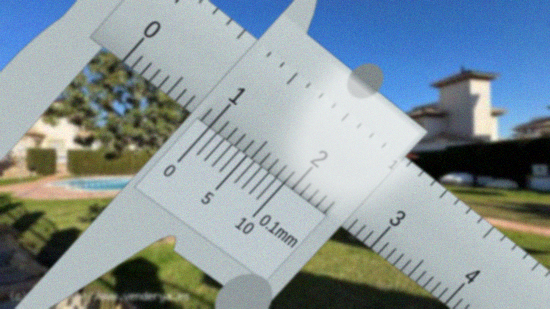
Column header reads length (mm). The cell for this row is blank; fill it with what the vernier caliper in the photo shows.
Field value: 10.0 mm
